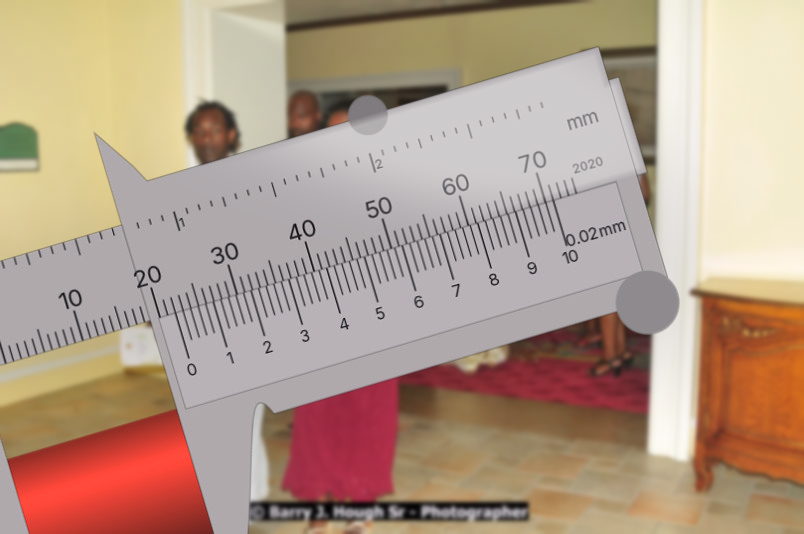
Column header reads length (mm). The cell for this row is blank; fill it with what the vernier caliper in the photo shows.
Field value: 22.0 mm
